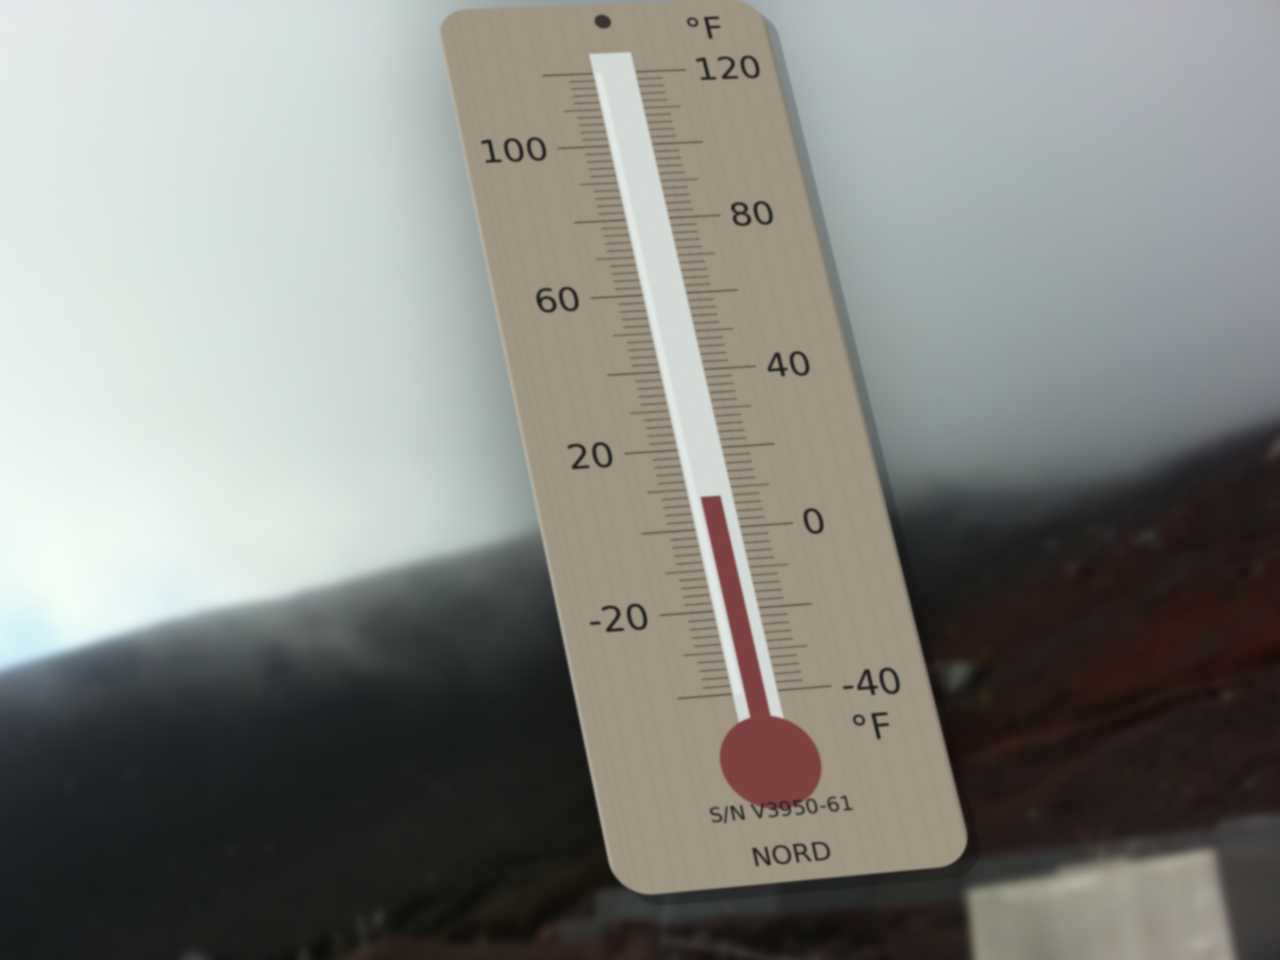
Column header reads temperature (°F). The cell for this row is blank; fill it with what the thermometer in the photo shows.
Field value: 8 °F
